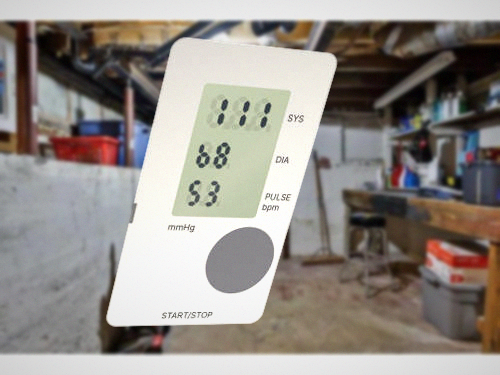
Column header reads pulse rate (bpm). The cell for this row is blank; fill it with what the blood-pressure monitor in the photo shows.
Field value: 53 bpm
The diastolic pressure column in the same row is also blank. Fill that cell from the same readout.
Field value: 68 mmHg
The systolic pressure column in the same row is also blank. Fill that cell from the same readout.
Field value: 111 mmHg
